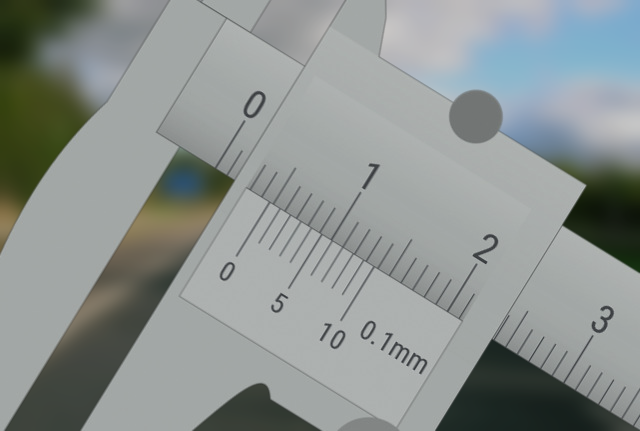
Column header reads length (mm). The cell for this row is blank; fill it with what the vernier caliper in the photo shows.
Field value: 4.7 mm
